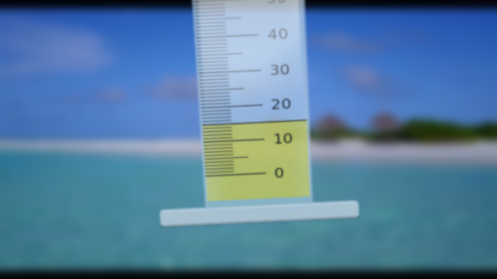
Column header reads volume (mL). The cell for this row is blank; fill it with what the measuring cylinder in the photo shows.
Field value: 15 mL
